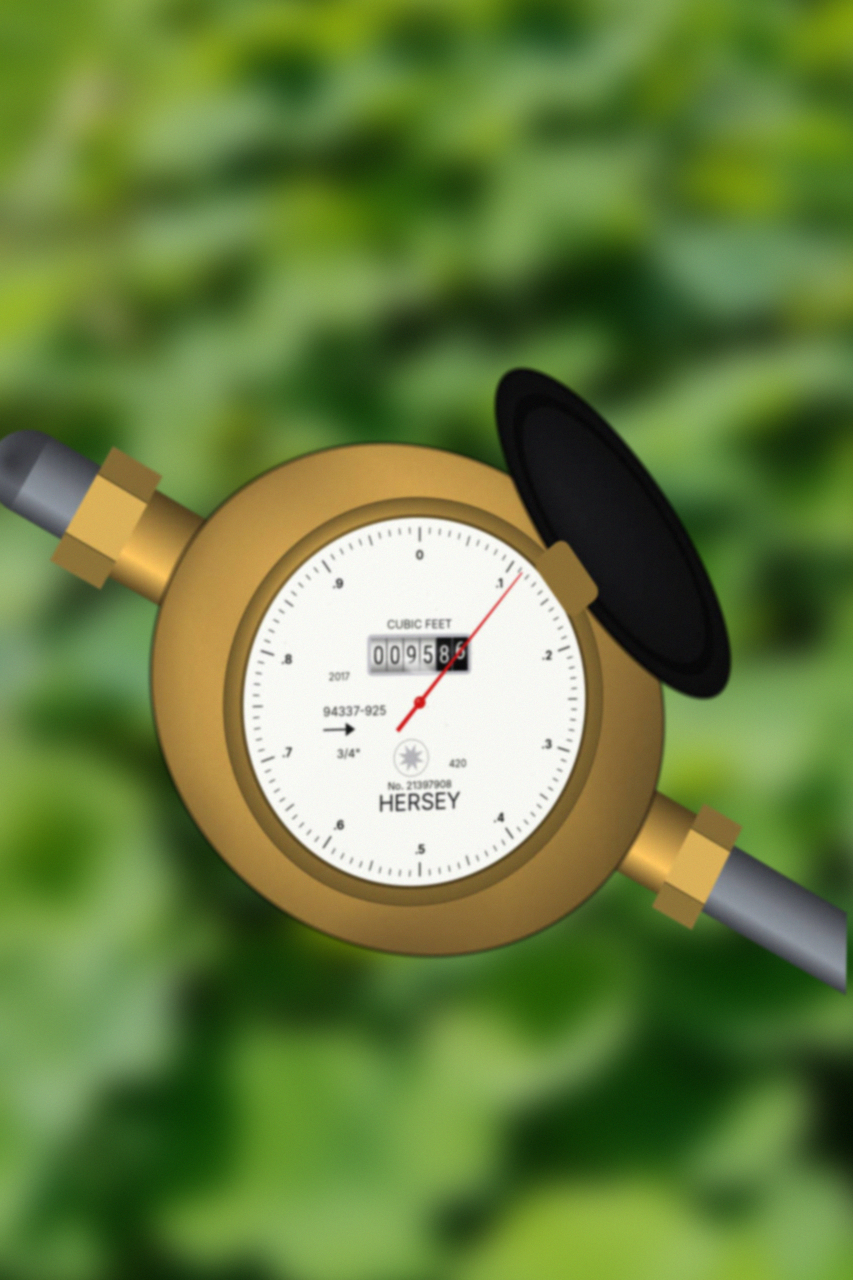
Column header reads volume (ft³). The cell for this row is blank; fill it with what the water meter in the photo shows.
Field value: 9586.11 ft³
